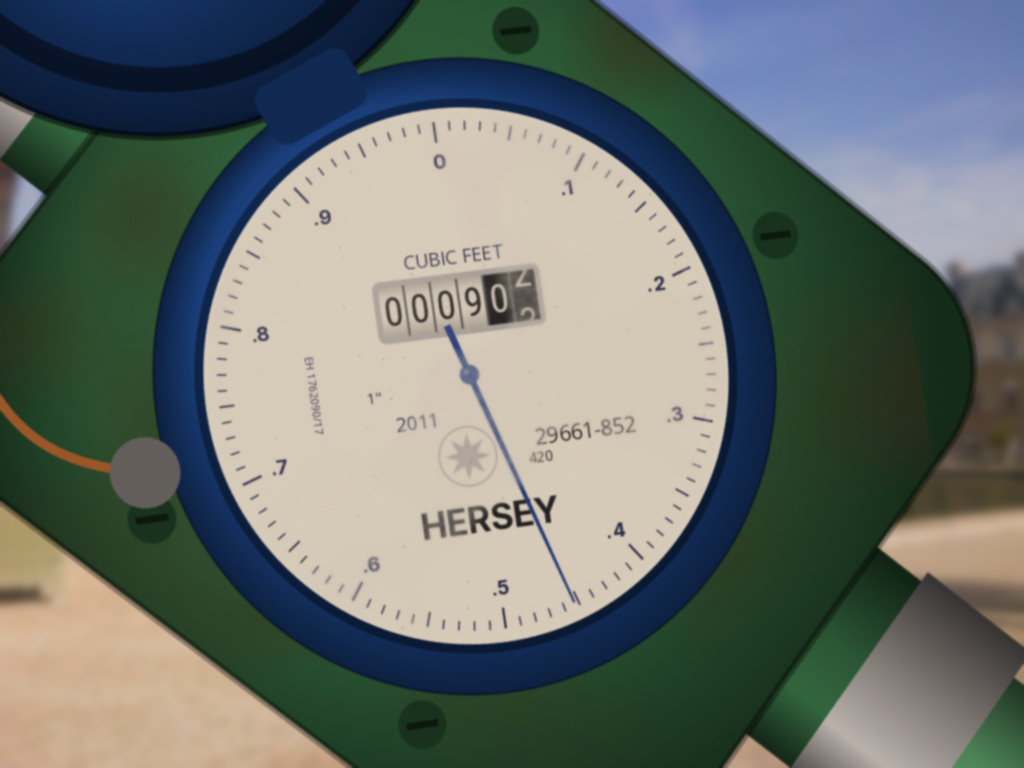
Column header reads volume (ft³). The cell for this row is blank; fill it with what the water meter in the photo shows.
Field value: 902.45 ft³
